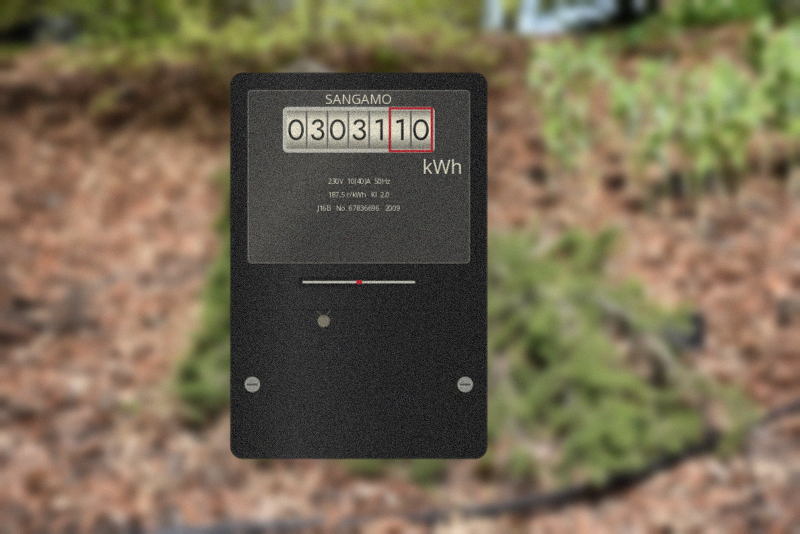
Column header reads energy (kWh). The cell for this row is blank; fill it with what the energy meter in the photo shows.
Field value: 3031.10 kWh
